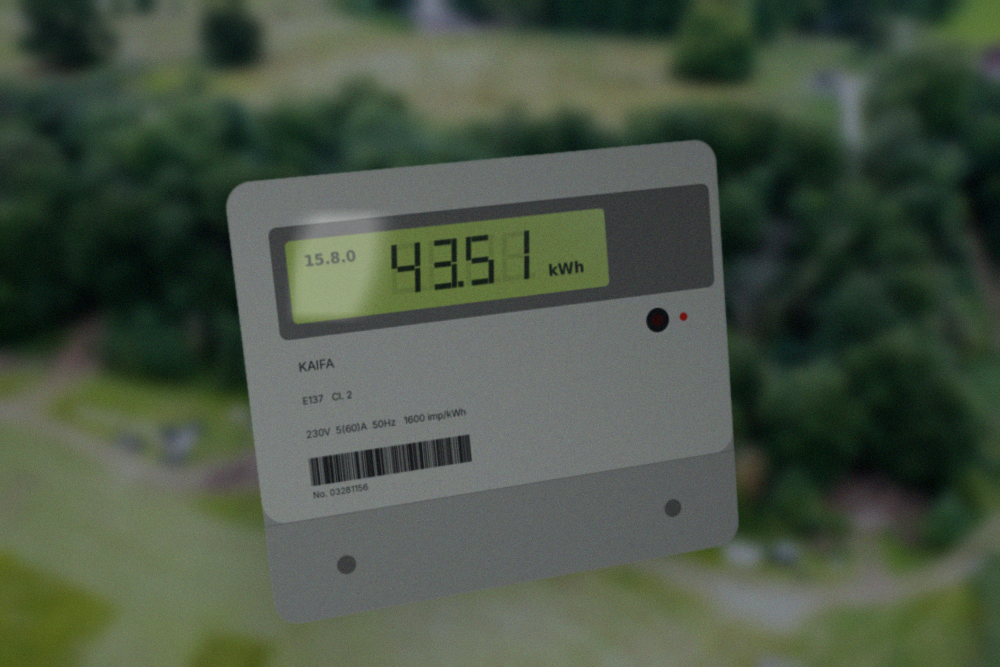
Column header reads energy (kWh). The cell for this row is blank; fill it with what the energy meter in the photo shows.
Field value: 43.51 kWh
